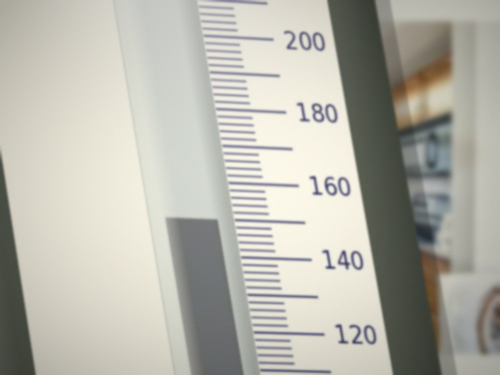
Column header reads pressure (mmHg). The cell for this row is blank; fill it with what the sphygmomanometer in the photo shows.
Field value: 150 mmHg
